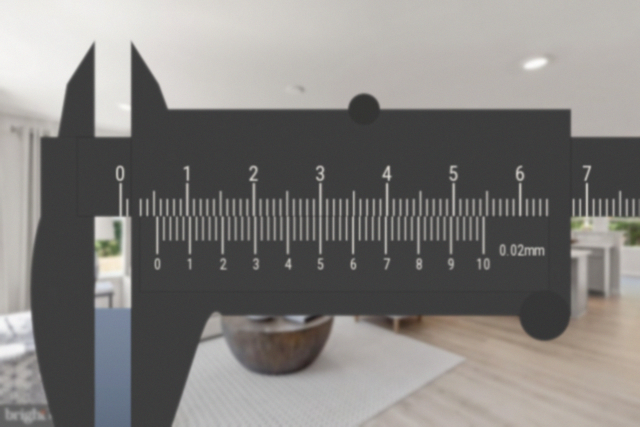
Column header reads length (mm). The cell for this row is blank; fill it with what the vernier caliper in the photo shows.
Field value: 5.5 mm
